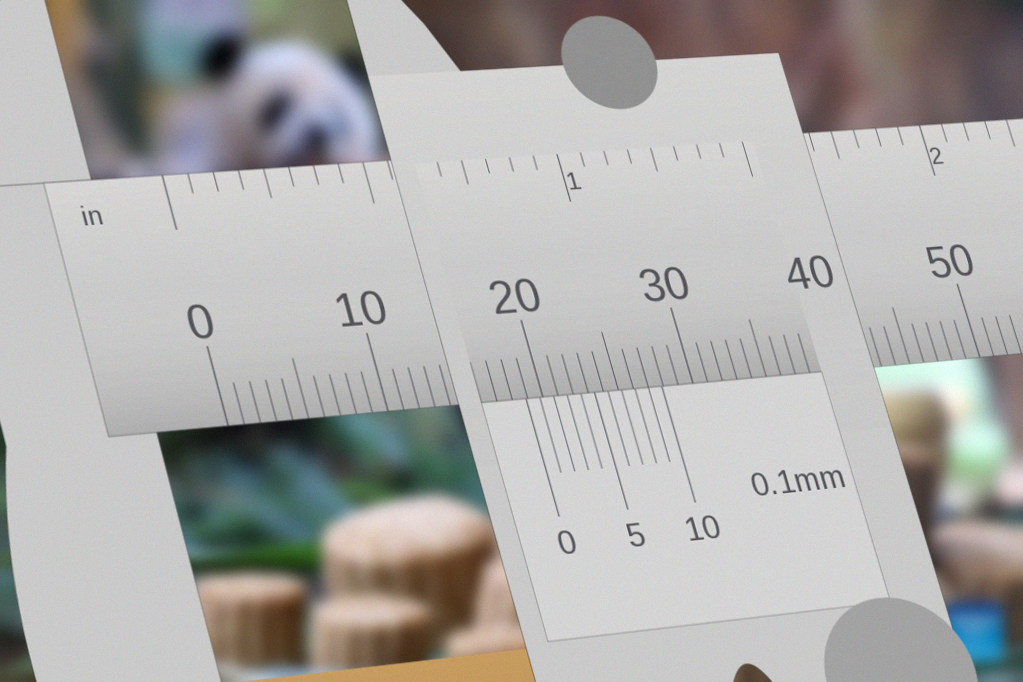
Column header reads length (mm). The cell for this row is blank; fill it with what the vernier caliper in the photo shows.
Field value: 18.9 mm
